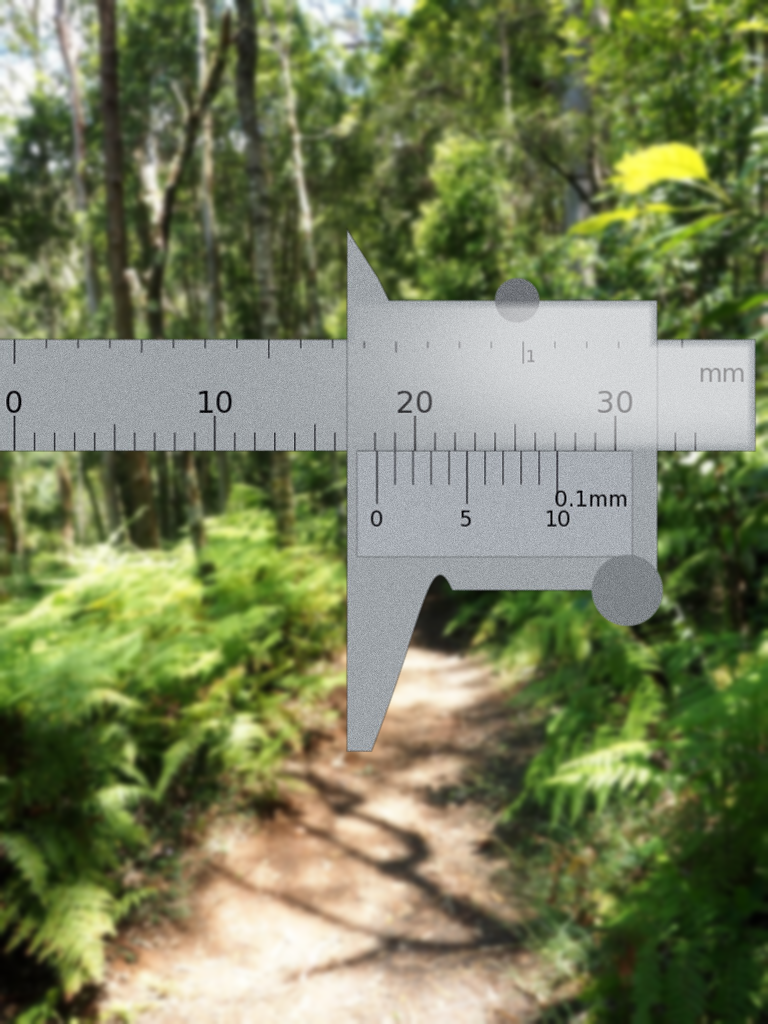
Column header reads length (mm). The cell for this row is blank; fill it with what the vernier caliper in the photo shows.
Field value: 18.1 mm
